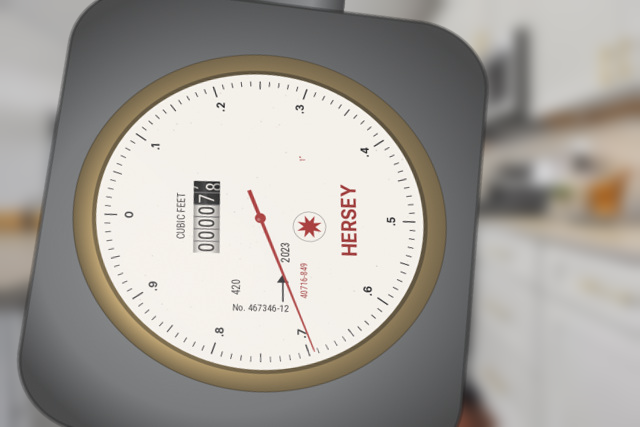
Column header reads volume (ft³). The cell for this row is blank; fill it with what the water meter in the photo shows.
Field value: 77.69 ft³
